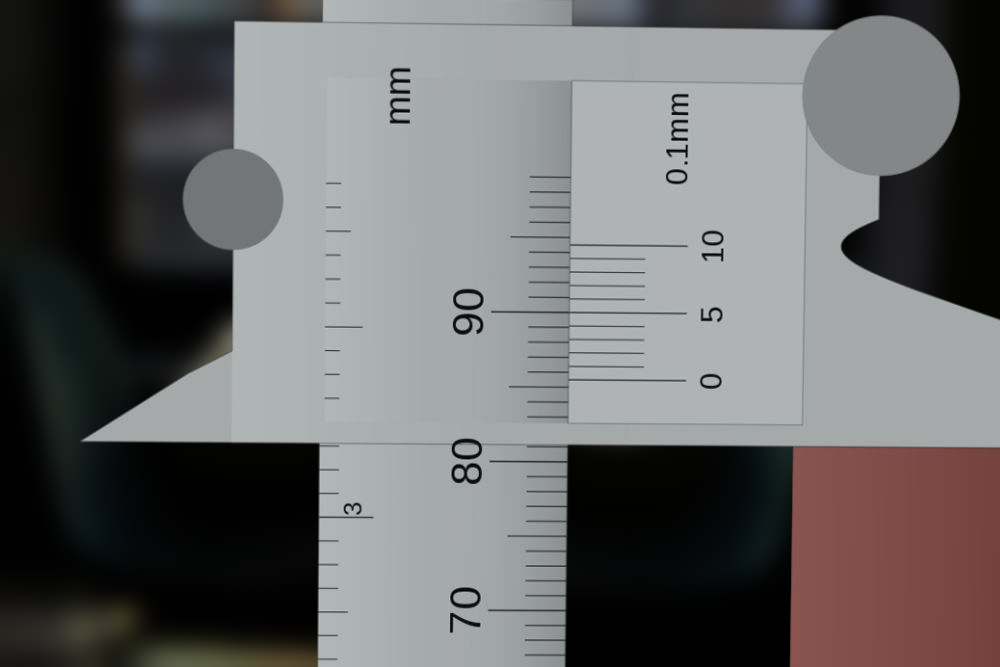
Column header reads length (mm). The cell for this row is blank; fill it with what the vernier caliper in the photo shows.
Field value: 85.5 mm
